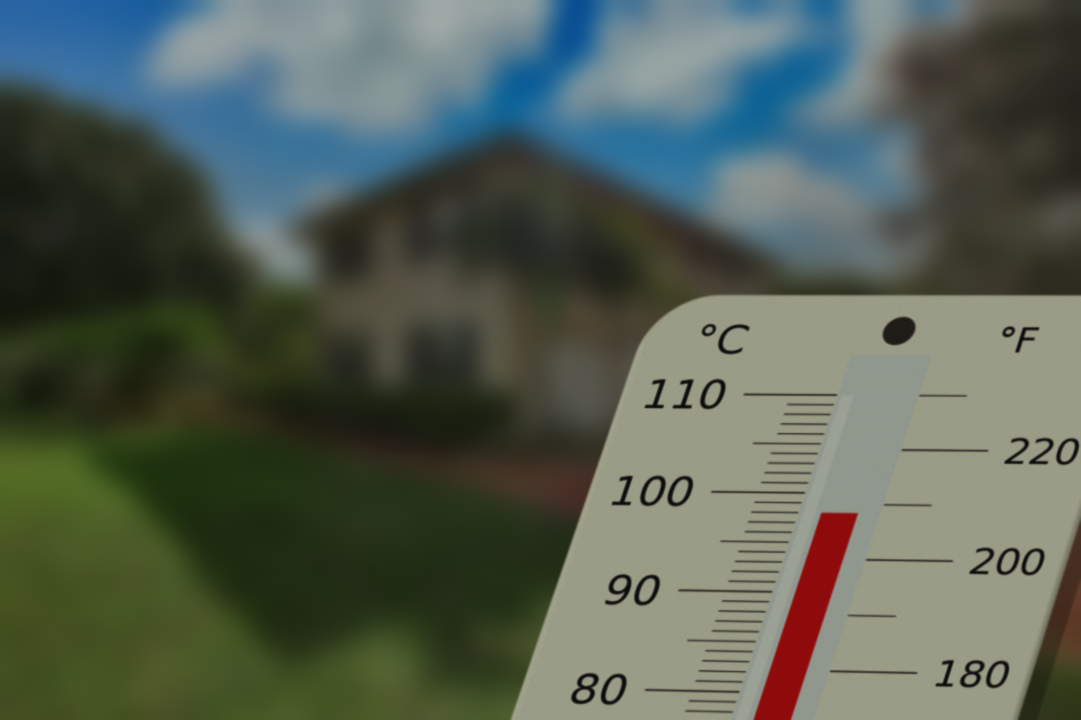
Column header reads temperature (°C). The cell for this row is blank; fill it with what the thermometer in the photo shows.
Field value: 98 °C
